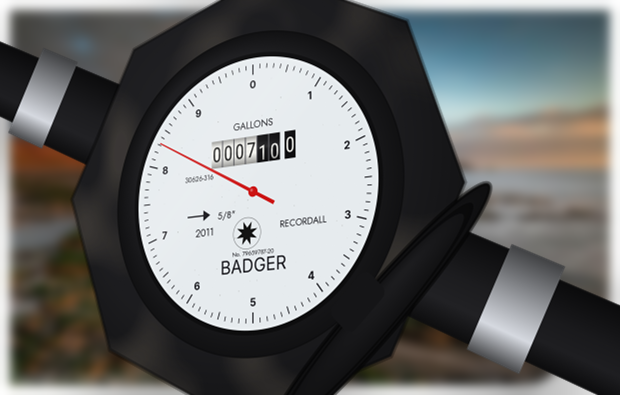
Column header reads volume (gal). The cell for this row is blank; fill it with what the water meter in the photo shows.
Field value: 7098.3 gal
